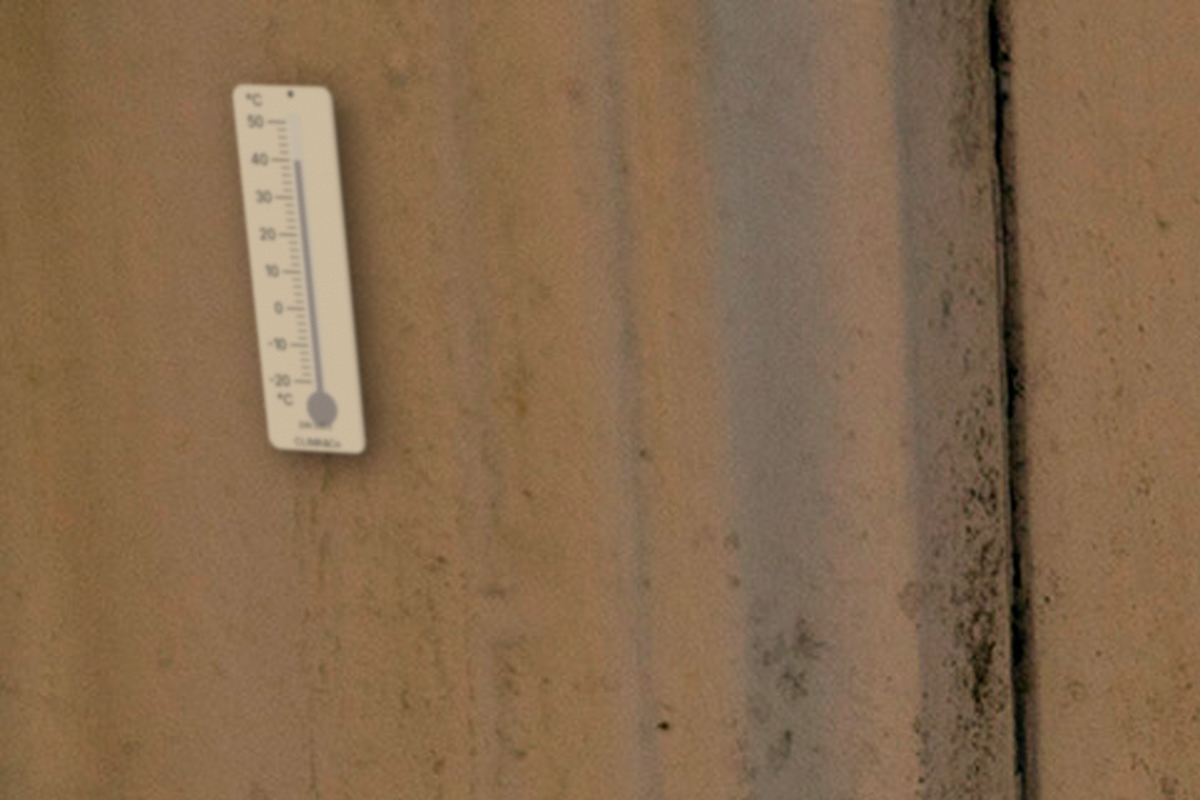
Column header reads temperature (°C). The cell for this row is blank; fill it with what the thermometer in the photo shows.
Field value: 40 °C
